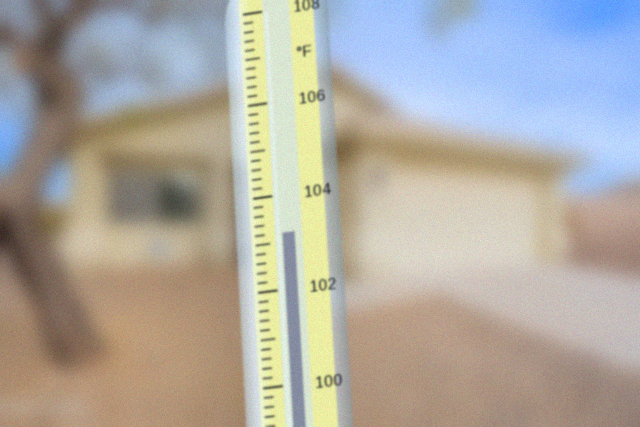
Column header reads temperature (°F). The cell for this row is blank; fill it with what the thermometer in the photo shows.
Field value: 103.2 °F
